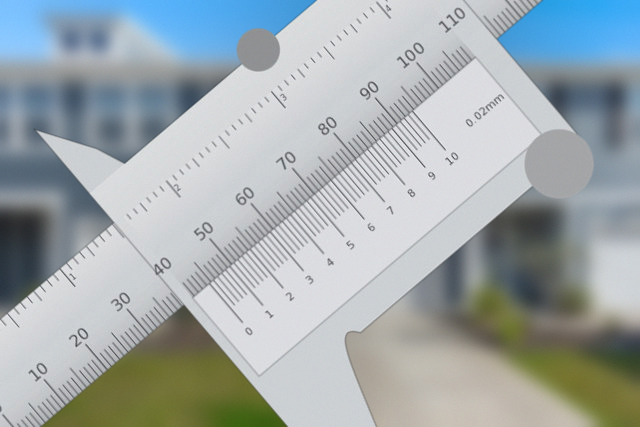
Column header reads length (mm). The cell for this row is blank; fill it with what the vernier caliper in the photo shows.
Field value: 44.6 mm
